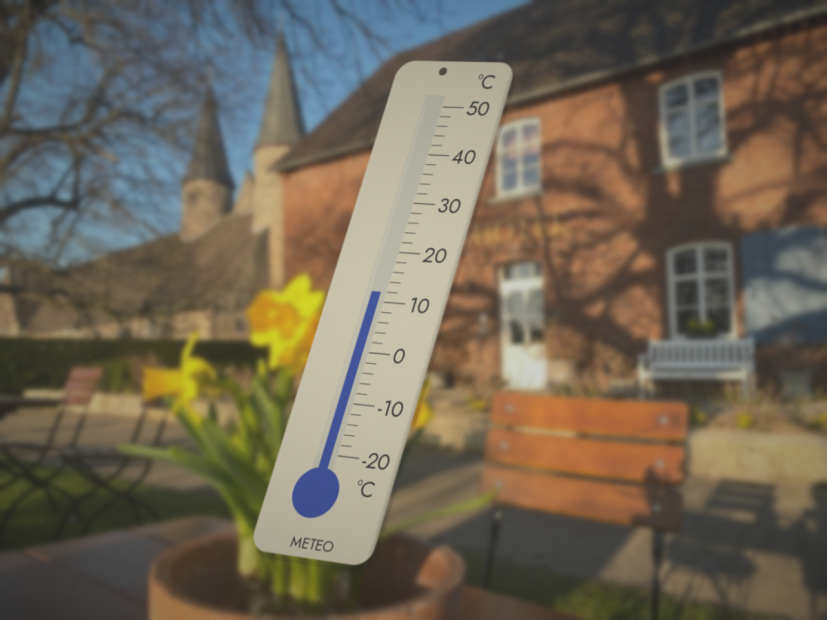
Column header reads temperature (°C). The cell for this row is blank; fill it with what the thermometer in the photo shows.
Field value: 12 °C
